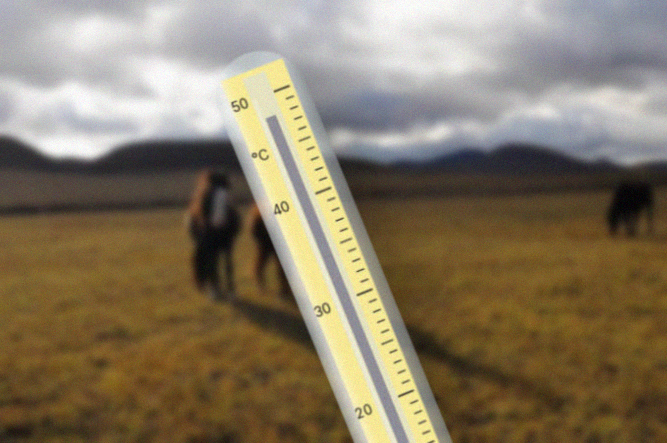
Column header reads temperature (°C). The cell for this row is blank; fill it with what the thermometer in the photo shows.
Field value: 48 °C
